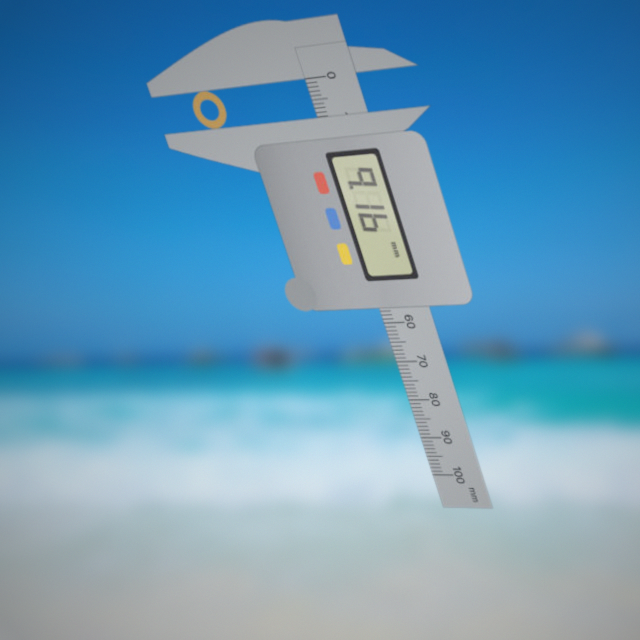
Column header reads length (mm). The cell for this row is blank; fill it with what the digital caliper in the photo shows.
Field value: 9.16 mm
